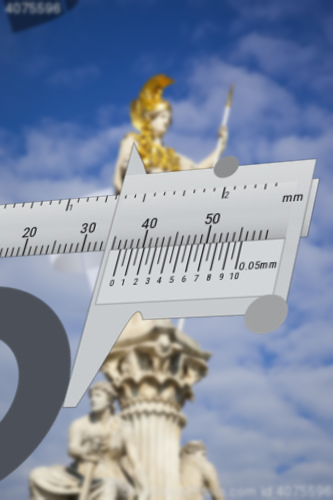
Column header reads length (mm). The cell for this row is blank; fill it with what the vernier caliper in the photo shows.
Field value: 36.4 mm
